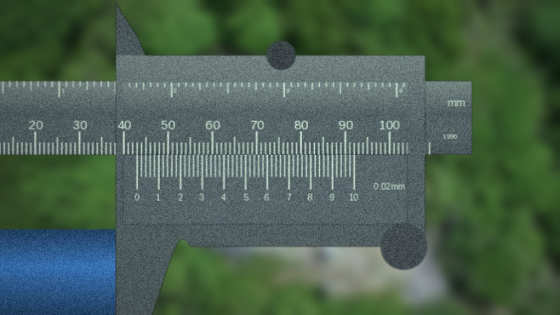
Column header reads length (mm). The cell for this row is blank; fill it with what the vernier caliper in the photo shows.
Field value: 43.0 mm
